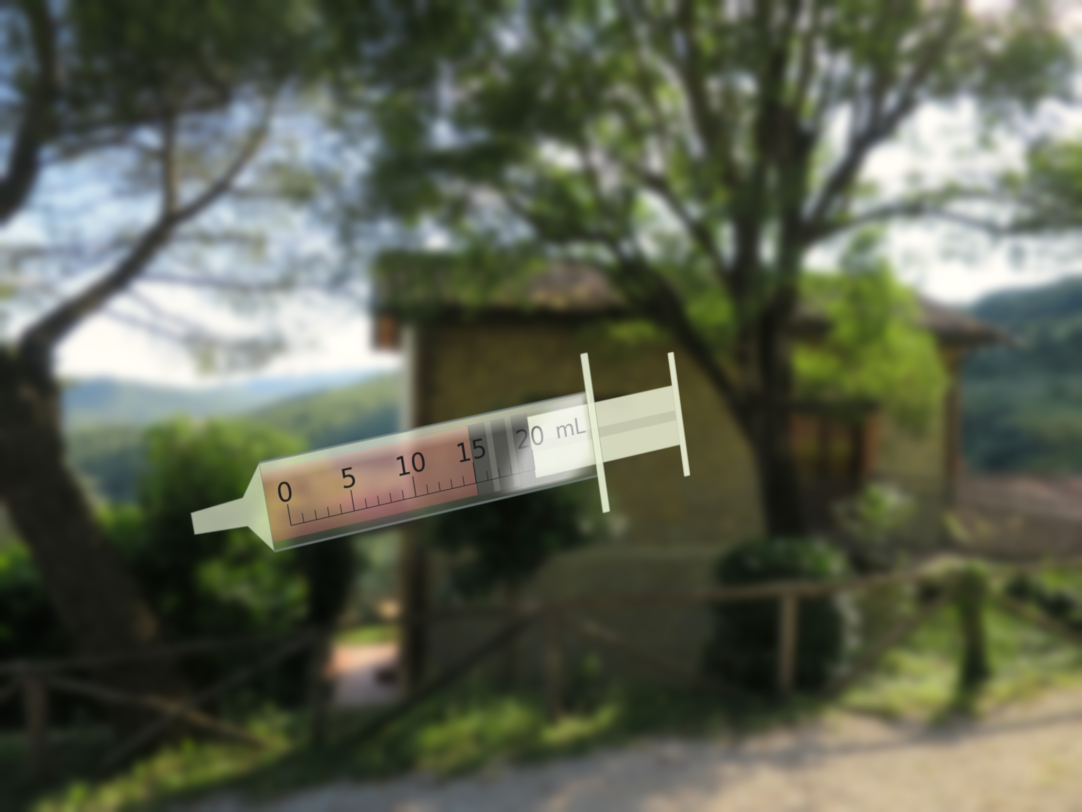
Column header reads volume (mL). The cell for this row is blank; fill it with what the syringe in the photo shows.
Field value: 15 mL
